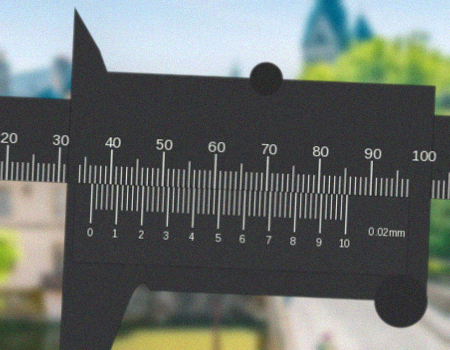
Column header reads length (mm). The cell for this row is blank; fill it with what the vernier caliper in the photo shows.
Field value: 36.5 mm
